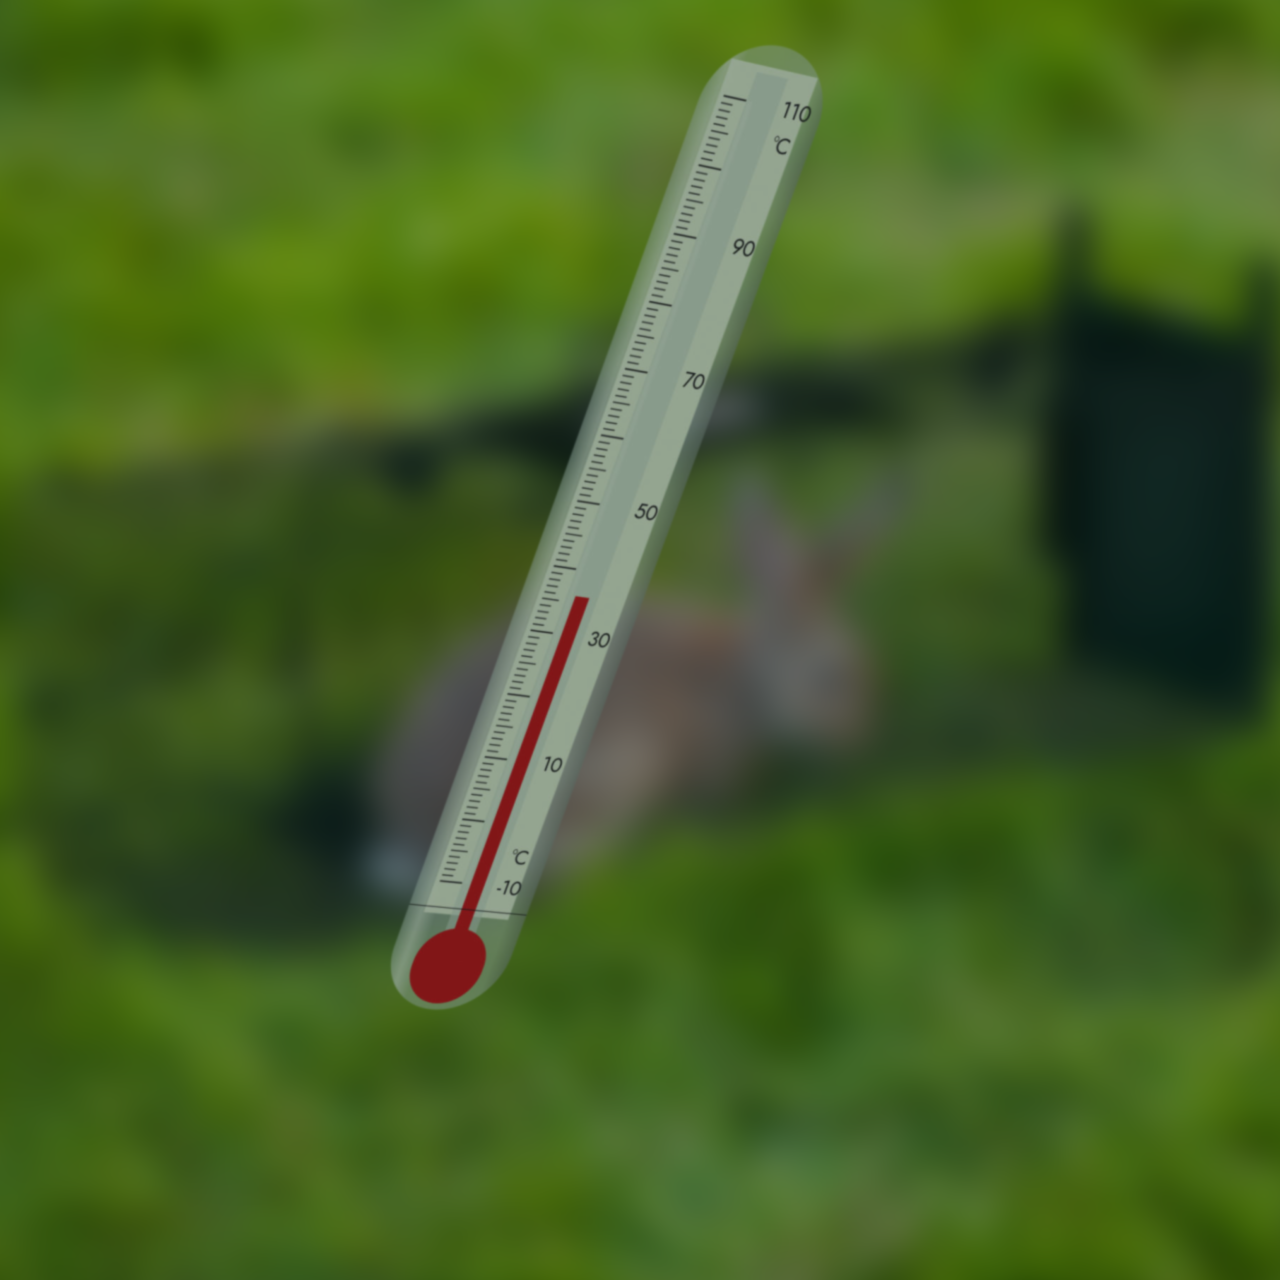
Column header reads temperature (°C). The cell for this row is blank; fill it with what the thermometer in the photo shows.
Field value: 36 °C
